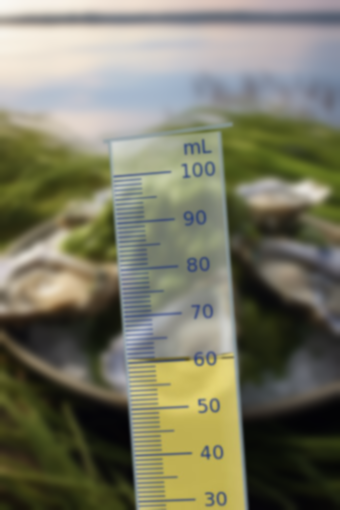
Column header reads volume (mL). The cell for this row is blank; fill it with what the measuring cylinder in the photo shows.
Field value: 60 mL
